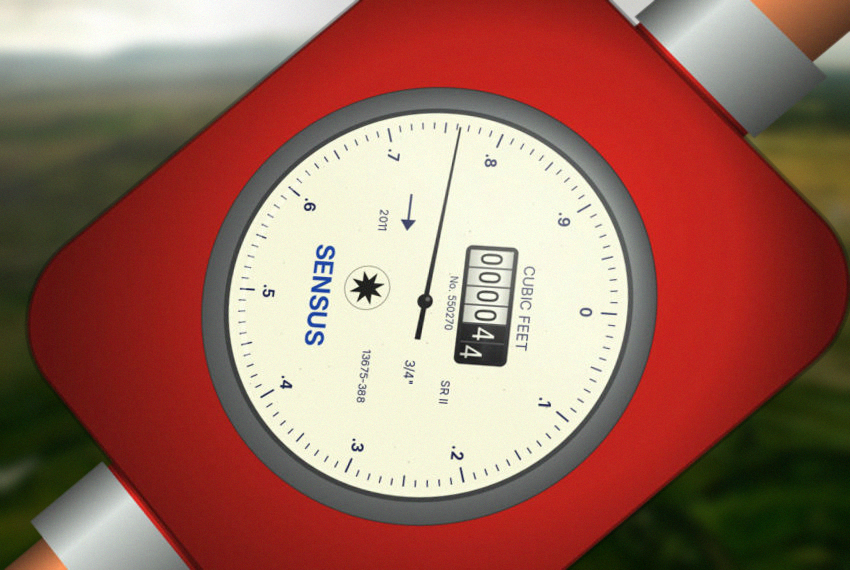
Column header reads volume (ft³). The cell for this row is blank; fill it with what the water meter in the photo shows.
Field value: 43.76 ft³
